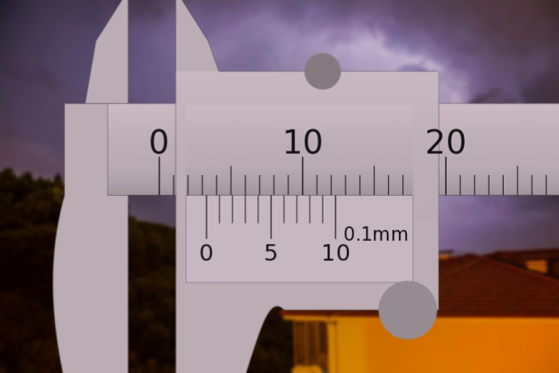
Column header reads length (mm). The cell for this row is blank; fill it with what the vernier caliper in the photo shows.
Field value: 3.3 mm
